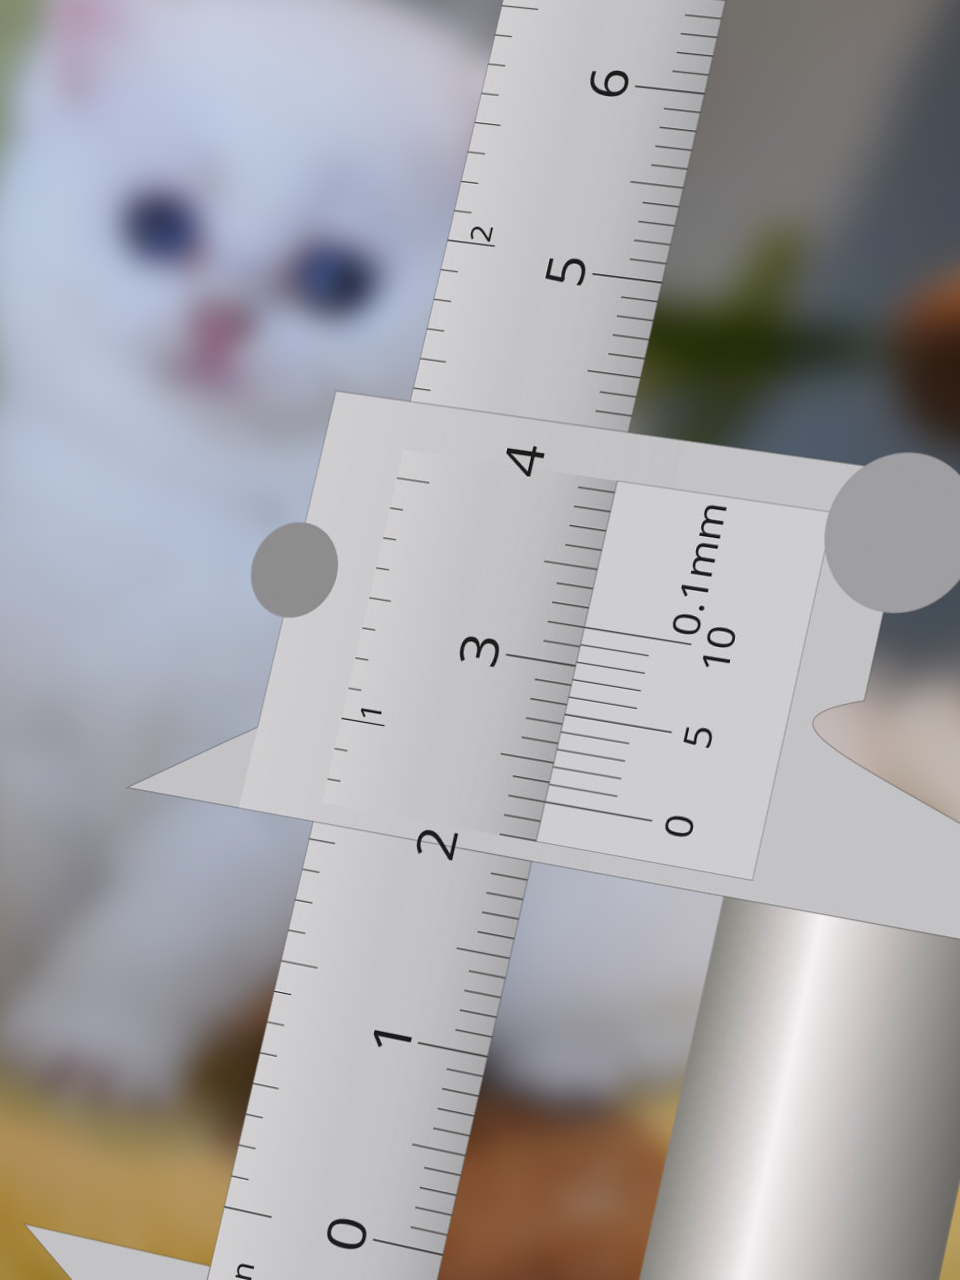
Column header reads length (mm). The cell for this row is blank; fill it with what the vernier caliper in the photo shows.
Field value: 23.0 mm
